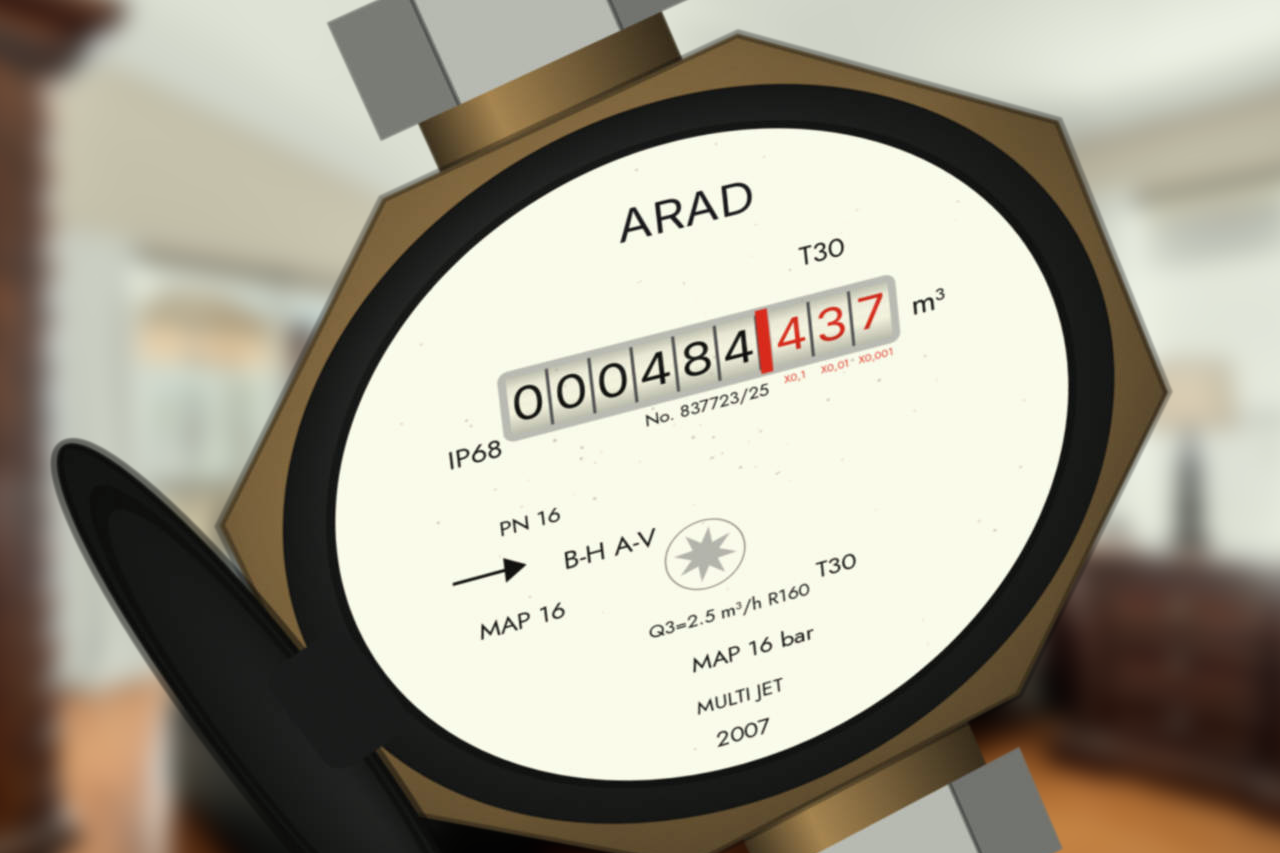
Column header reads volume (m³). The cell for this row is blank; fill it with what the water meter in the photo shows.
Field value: 484.437 m³
